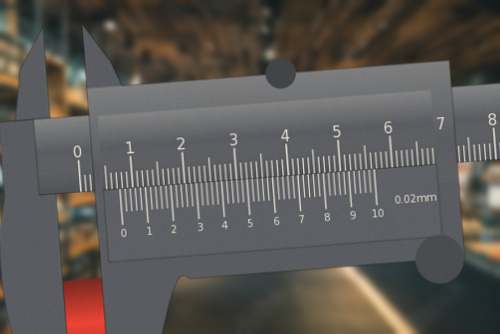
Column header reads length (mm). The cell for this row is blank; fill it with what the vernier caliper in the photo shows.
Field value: 7.5 mm
